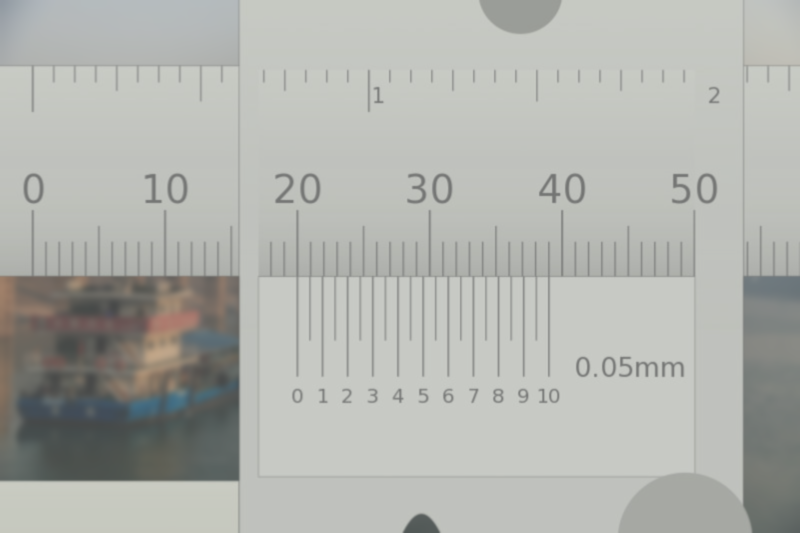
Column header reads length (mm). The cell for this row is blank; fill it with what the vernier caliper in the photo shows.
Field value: 20.0 mm
